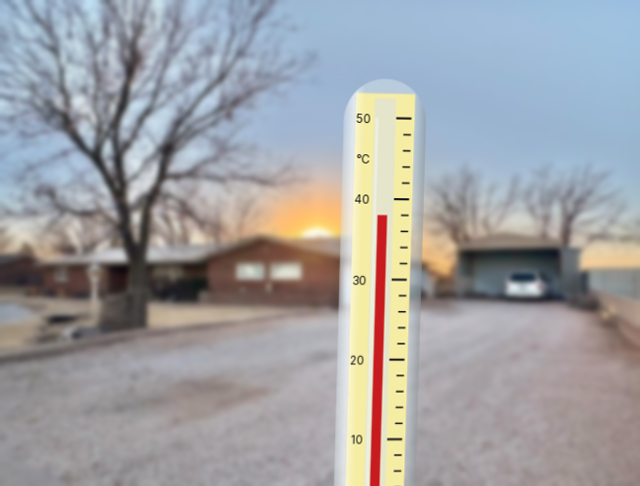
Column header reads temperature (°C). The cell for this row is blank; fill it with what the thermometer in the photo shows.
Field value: 38 °C
